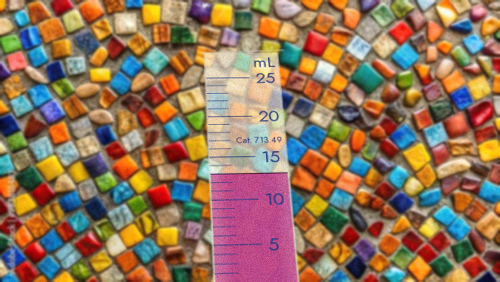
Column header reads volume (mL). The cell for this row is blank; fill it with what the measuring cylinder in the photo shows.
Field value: 13 mL
